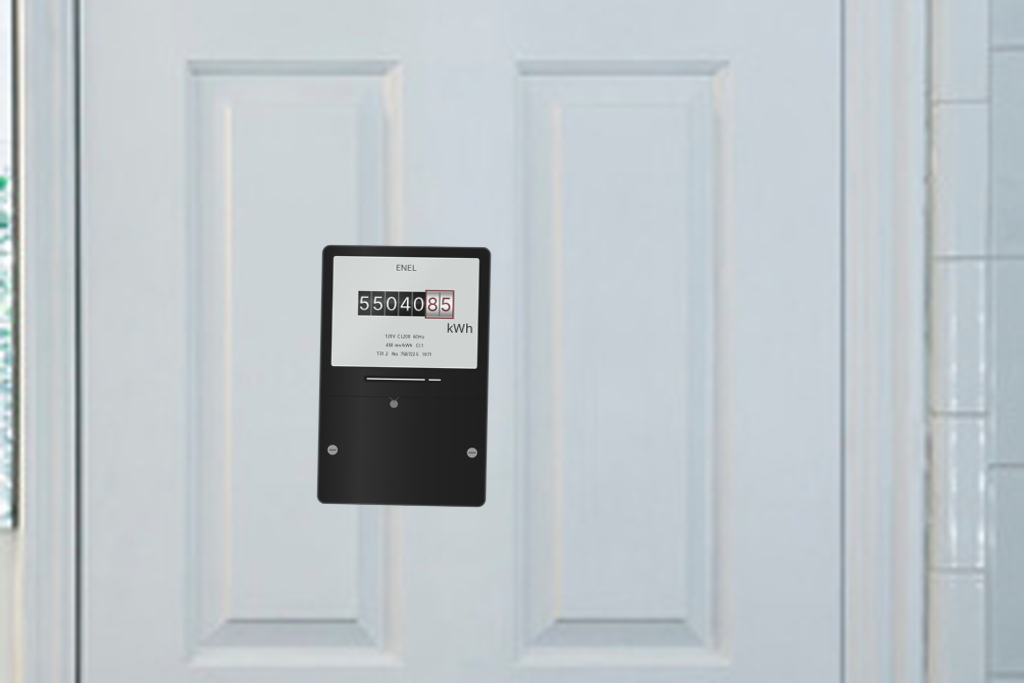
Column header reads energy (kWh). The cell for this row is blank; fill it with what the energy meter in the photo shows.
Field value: 55040.85 kWh
